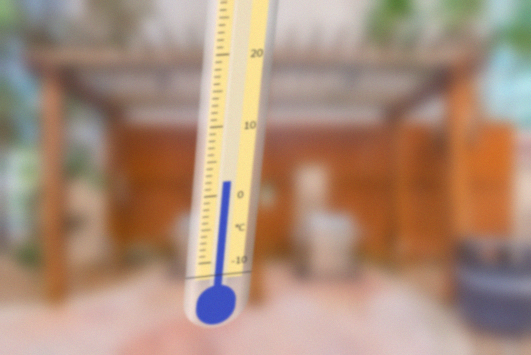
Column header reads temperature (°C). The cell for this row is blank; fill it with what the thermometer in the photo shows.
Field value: 2 °C
